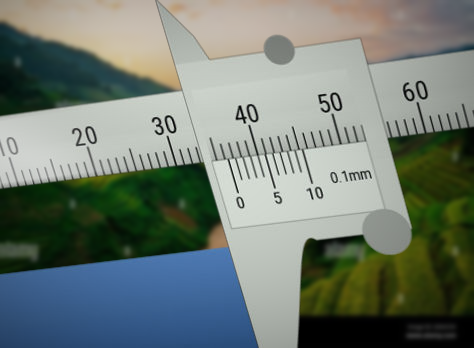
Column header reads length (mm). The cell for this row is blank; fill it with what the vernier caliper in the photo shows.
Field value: 36.4 mm
